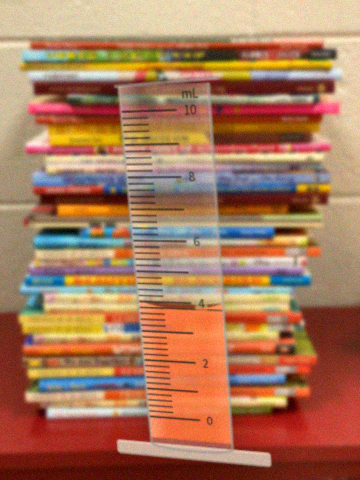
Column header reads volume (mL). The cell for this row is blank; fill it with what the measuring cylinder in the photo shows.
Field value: 3.8 mL
